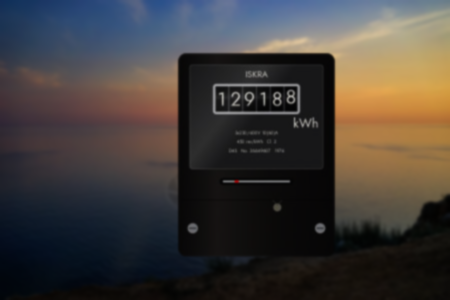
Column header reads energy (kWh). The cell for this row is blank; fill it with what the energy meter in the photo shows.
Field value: 129188 kWh
